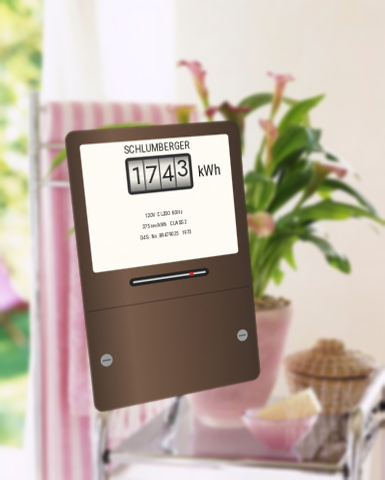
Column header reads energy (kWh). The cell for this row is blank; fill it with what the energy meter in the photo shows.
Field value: 1743 kWh
